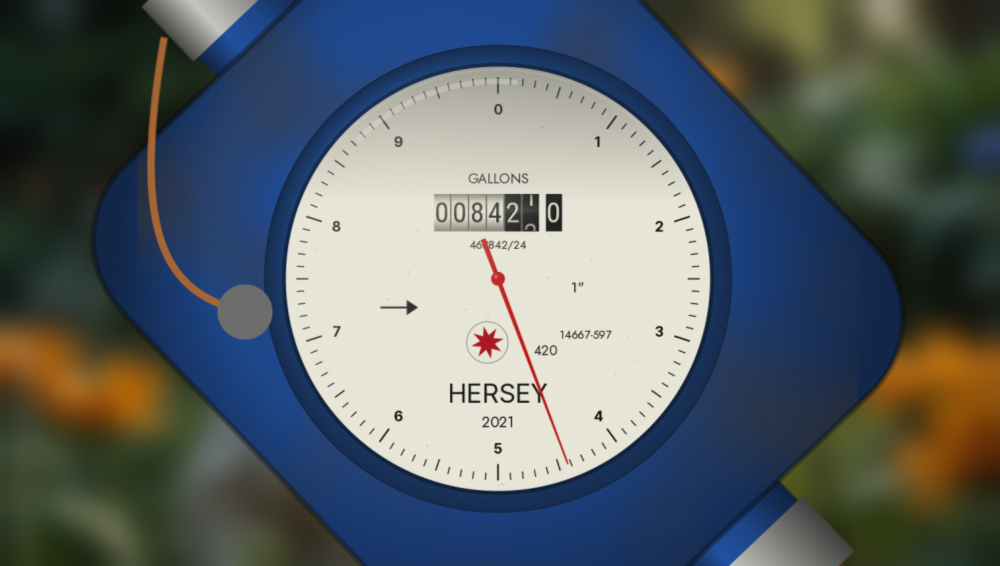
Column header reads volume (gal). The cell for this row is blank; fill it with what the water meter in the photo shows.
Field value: 84214.4 gal
